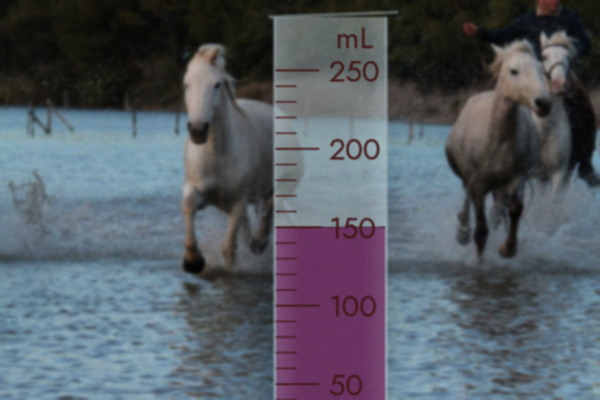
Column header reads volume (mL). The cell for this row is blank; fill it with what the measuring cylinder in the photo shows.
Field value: 150 mL
